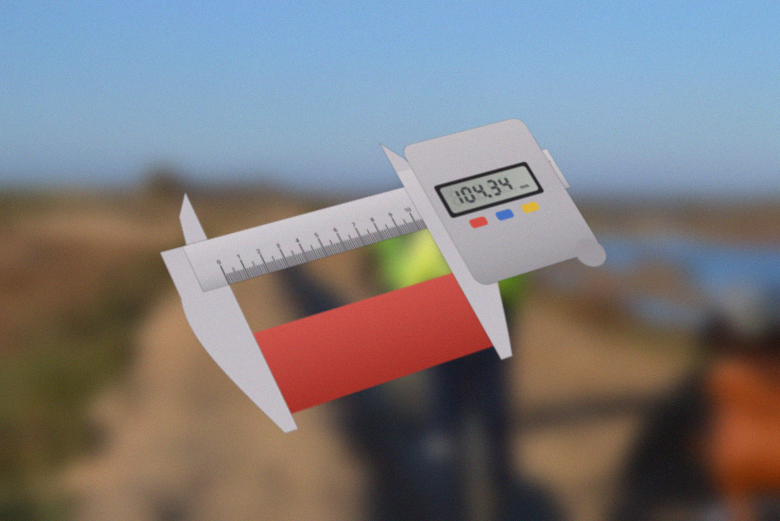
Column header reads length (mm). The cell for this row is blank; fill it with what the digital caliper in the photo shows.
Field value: 104.34 mm
